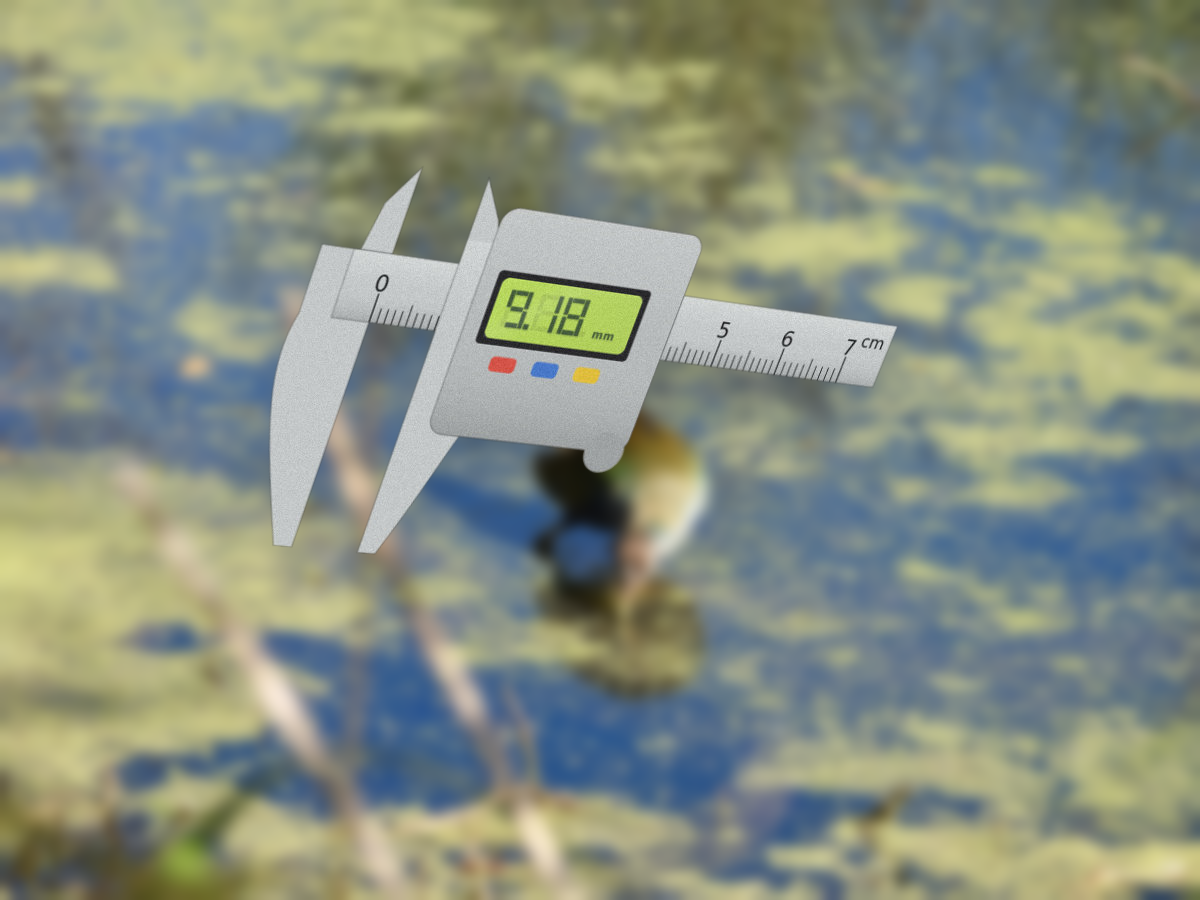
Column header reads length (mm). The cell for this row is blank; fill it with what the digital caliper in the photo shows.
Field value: 9.18 mm
